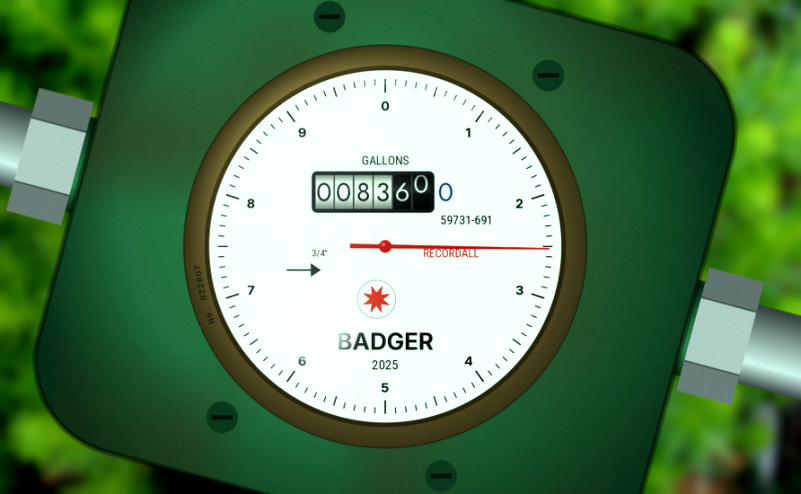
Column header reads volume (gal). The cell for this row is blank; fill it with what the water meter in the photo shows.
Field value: 83602.5 gal
